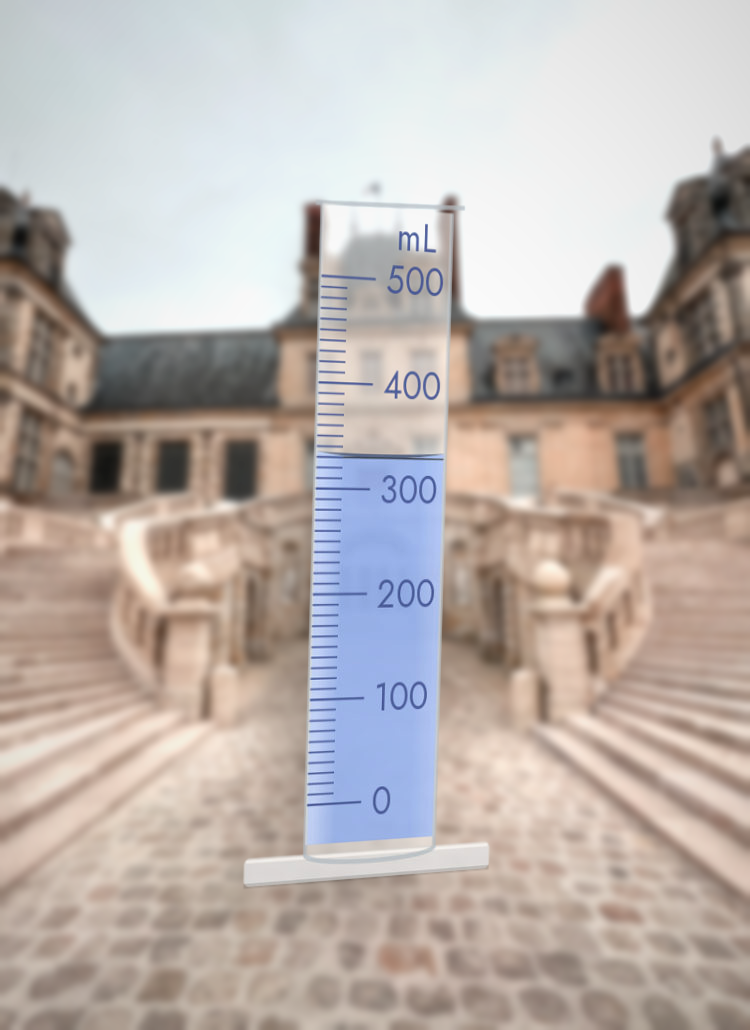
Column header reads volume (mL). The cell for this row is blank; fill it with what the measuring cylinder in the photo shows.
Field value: 330 mL
